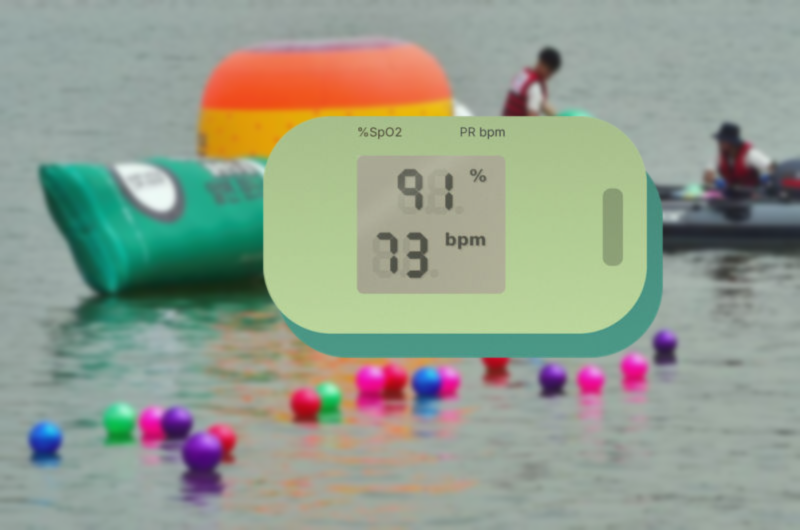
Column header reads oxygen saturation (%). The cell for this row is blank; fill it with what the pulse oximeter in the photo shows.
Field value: 91 %
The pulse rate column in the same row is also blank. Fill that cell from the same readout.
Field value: 73 bpm
